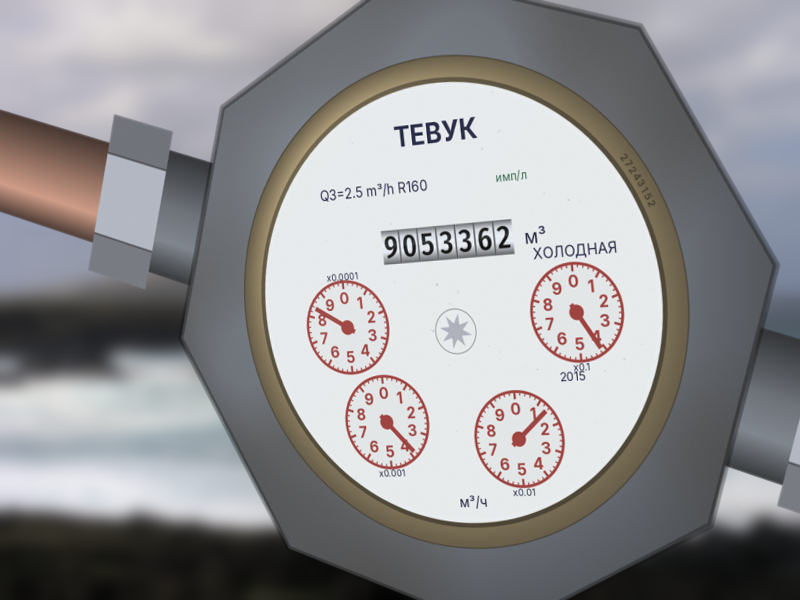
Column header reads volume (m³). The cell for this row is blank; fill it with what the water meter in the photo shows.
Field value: 9053362.4138 m³
